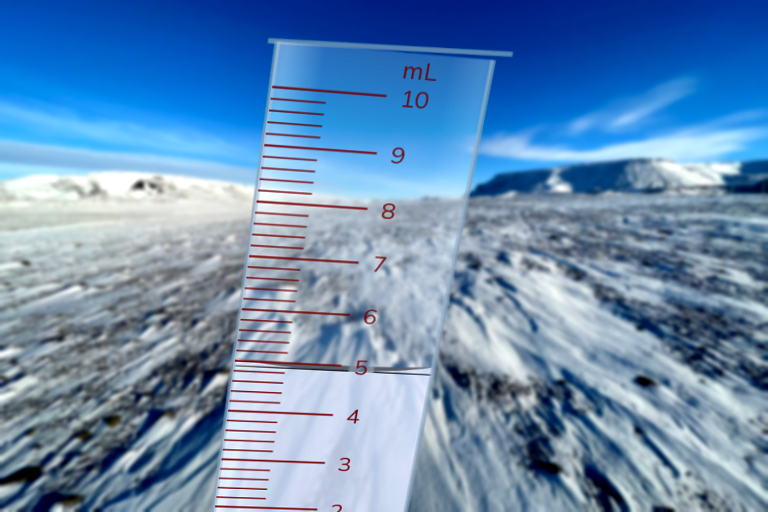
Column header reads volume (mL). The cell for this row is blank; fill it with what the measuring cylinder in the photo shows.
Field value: 4.9 mL
